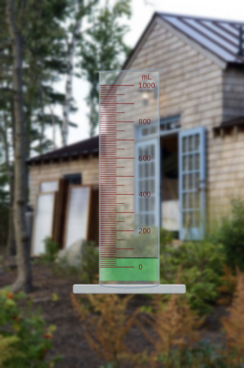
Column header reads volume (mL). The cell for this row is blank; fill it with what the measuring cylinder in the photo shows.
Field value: 50 mL
